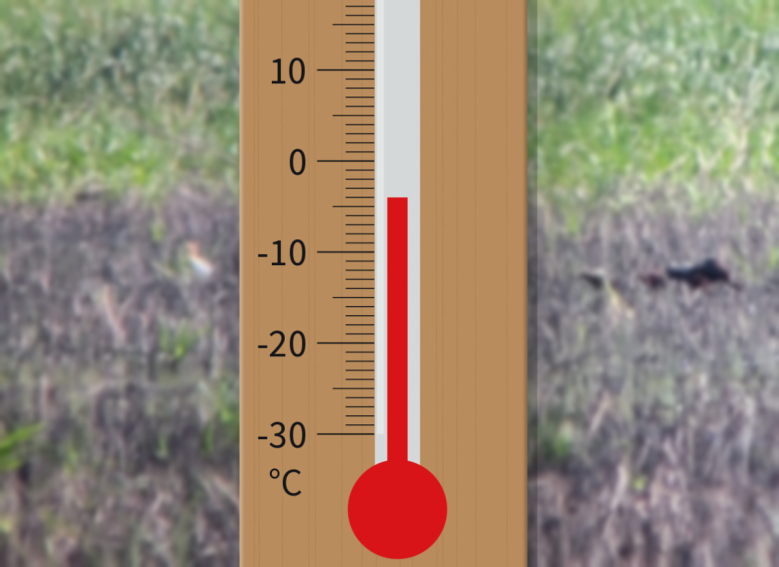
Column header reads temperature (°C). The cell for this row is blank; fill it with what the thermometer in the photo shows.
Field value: -4 °C
